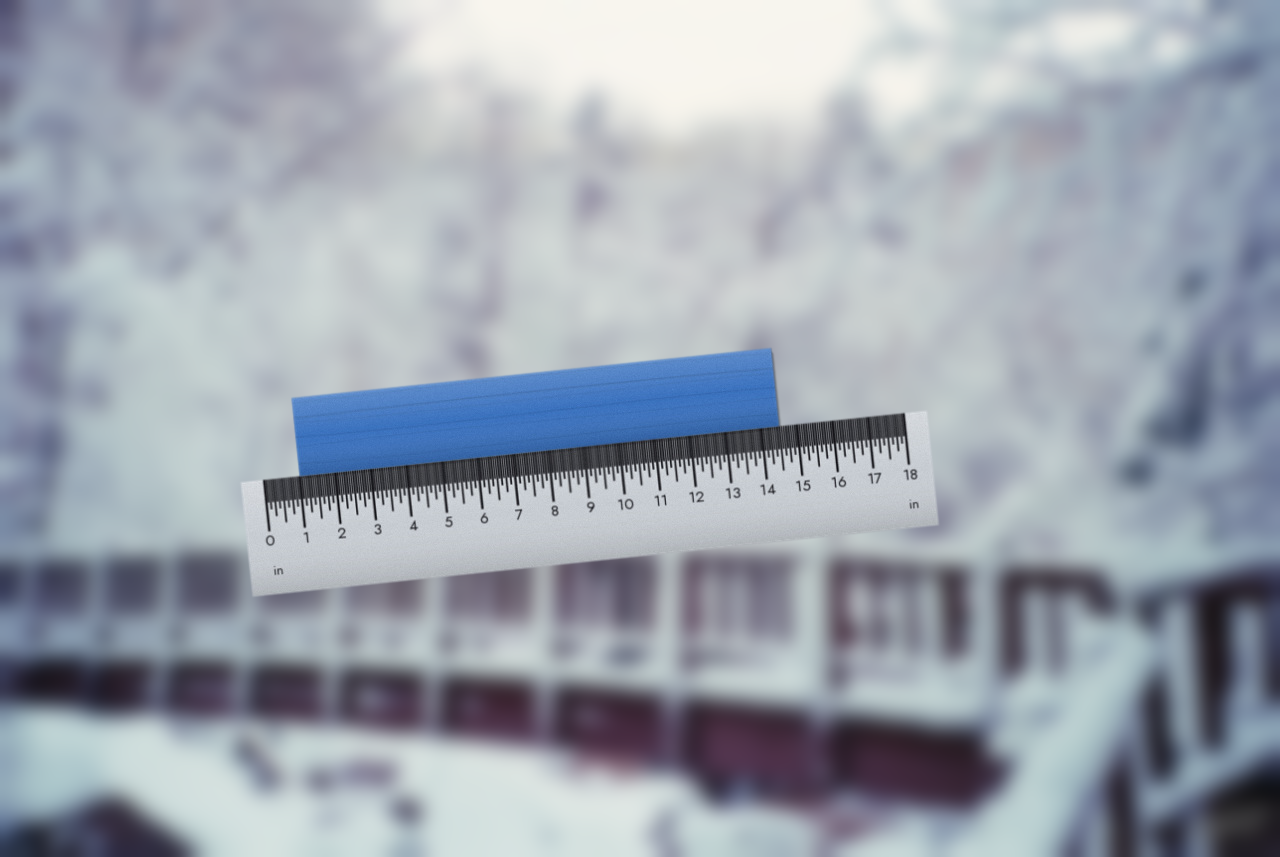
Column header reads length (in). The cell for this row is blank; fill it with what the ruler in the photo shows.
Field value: 13.5 in
